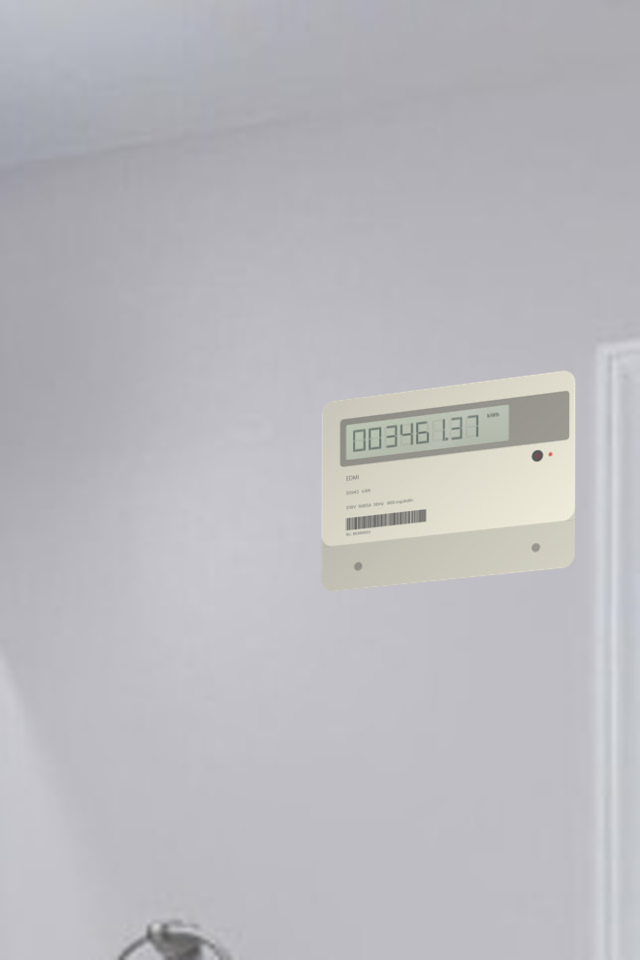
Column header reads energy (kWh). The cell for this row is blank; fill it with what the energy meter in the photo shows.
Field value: 3461.37 kWh
